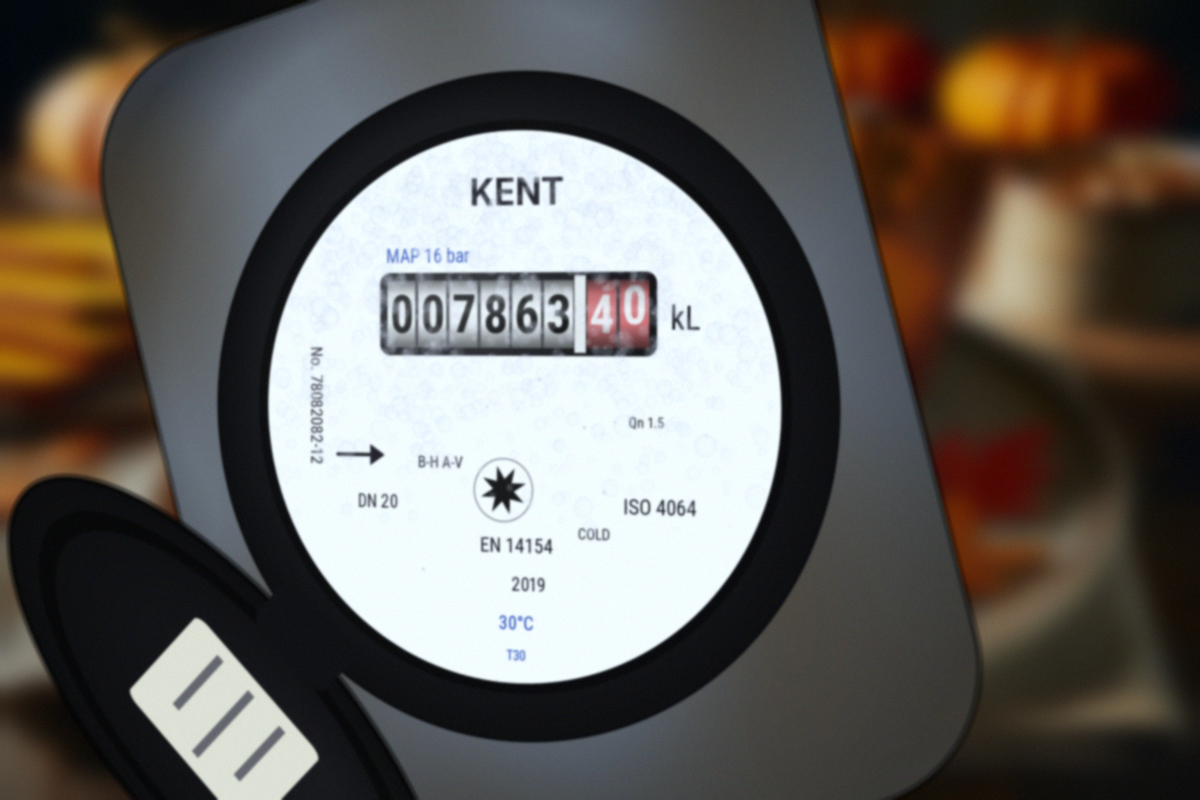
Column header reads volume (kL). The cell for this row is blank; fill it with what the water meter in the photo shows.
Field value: 7863.40 kL
